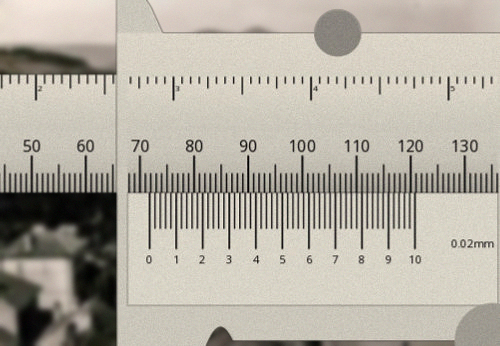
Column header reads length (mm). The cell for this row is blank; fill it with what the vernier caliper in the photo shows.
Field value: 71.8 mm
